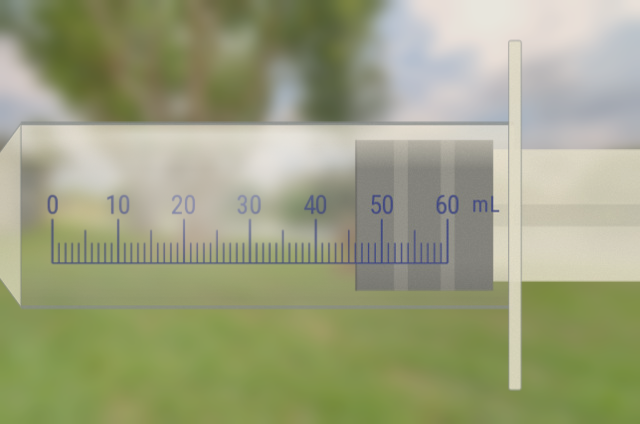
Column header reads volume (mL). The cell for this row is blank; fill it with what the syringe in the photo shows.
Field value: 46 mL
